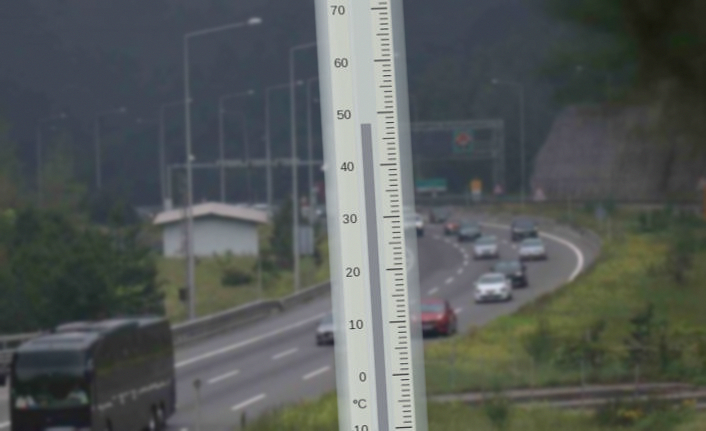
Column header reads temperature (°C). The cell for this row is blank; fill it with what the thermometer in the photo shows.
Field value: 48 °C
